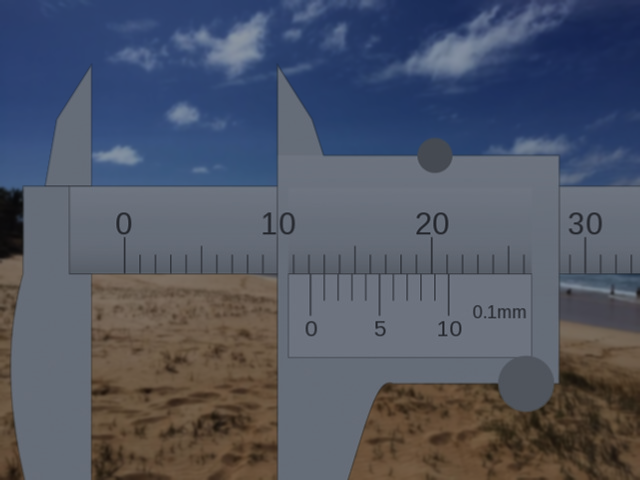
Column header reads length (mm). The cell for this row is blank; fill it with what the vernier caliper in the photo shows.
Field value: 12.1 mm
